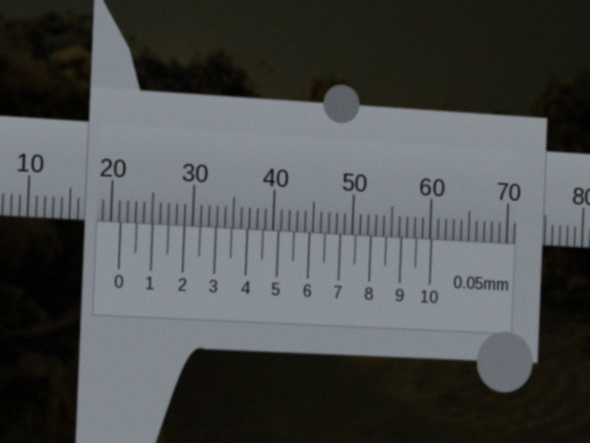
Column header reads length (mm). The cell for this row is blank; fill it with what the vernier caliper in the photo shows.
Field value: 21.2 mm
